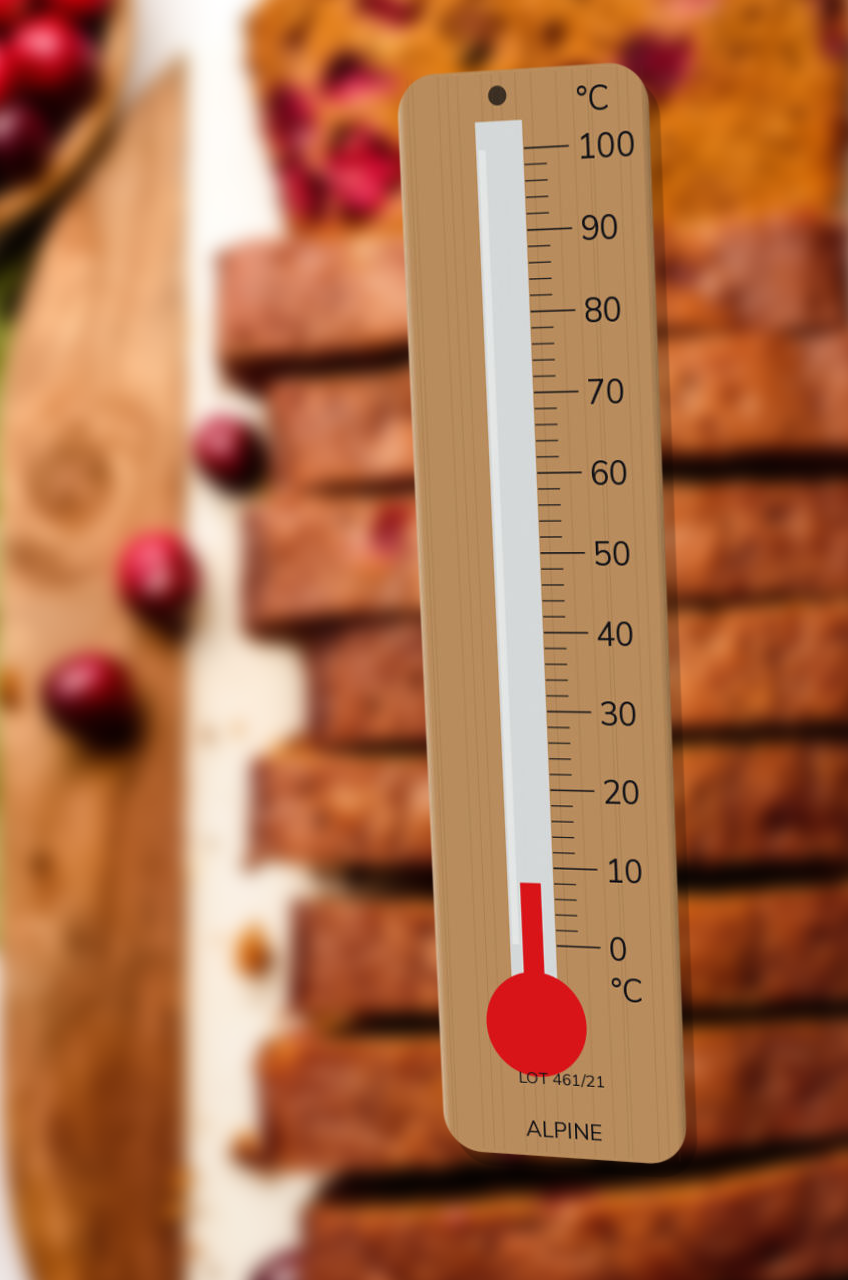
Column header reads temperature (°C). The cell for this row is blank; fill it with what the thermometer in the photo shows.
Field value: 8 °C
